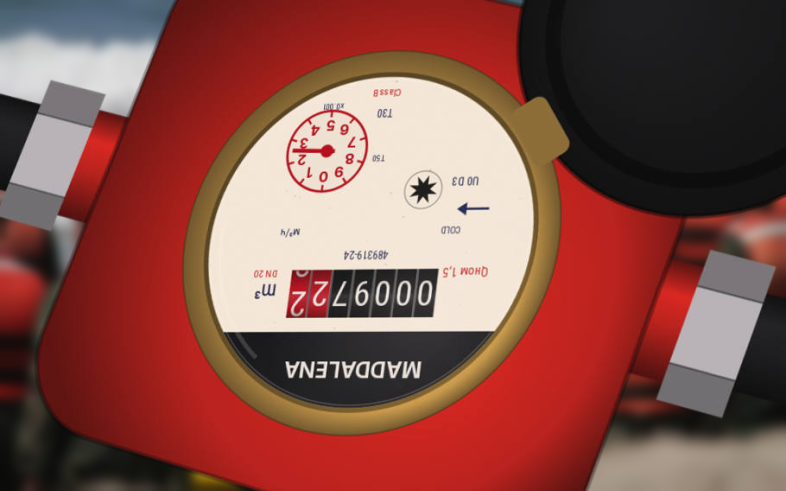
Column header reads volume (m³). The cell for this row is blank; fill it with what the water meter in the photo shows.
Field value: 97.222 m³
